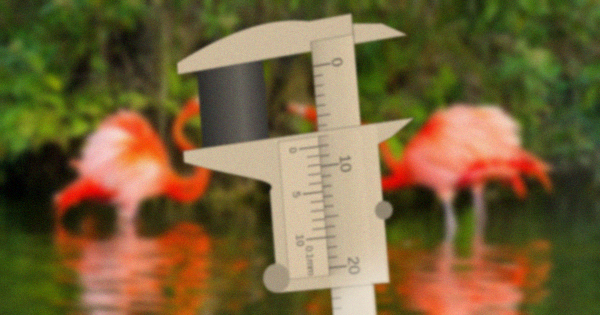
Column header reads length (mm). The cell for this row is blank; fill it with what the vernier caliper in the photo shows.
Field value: 8.0 mm
